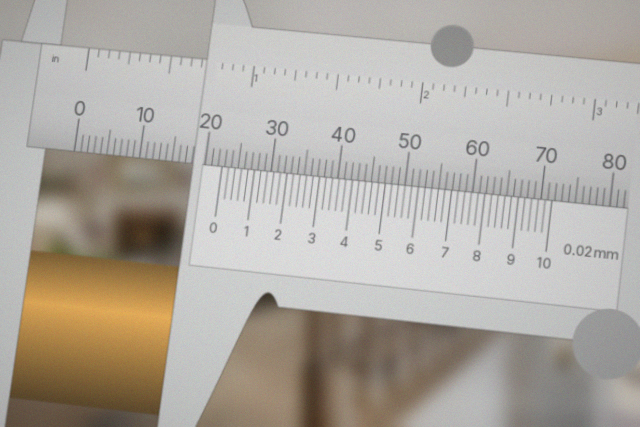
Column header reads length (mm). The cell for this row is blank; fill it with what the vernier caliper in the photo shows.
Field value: 22.6 mm
